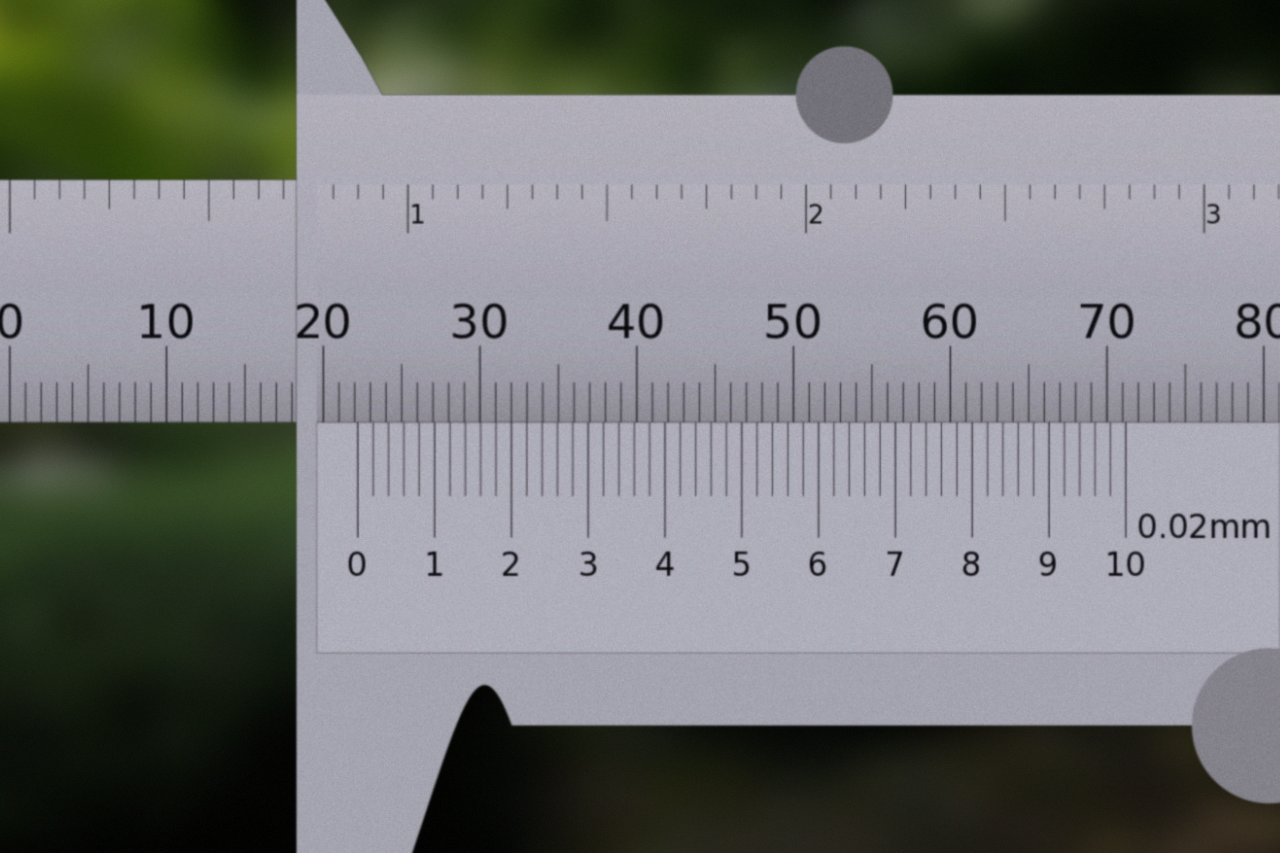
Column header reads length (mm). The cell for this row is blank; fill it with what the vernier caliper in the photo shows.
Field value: 22.2 mm
